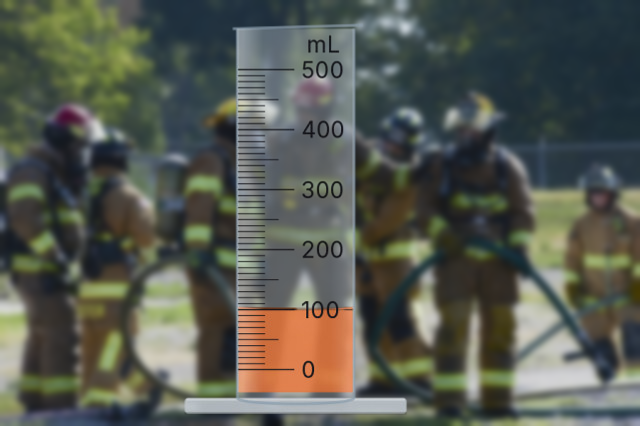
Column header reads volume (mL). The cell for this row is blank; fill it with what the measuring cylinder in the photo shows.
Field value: 100 mL
